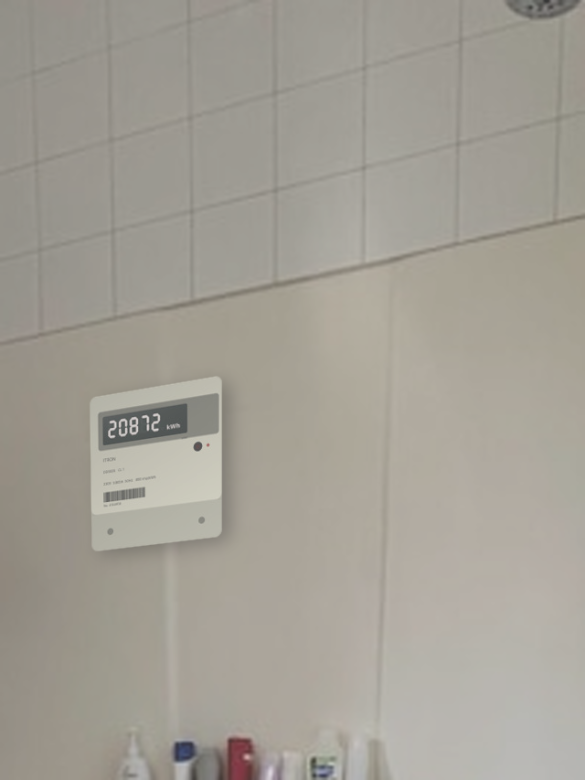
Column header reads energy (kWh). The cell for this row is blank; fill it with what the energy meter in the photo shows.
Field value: 20872 kWh
